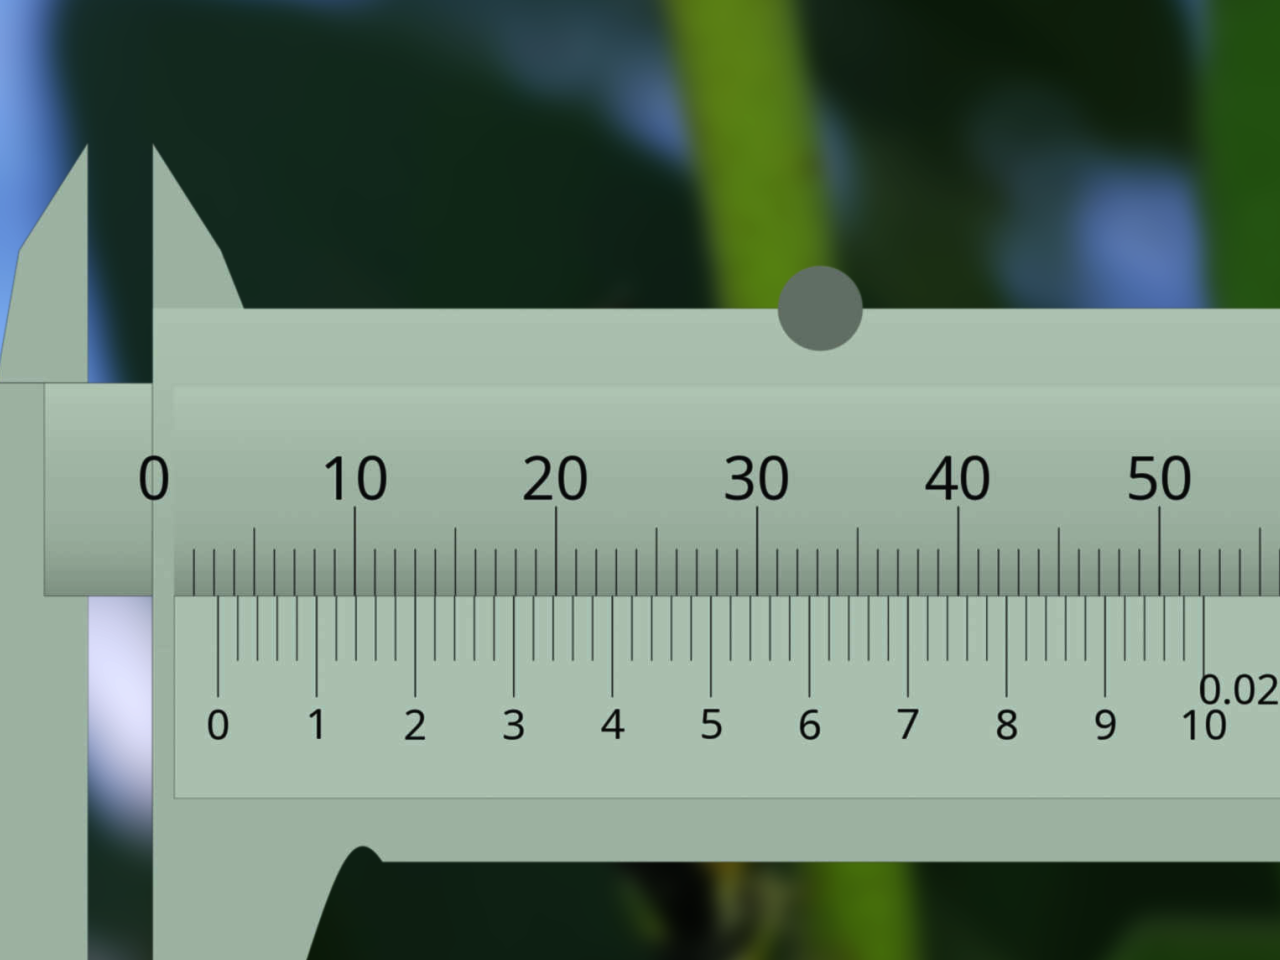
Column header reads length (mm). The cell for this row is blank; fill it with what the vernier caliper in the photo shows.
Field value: 3.2 mm
